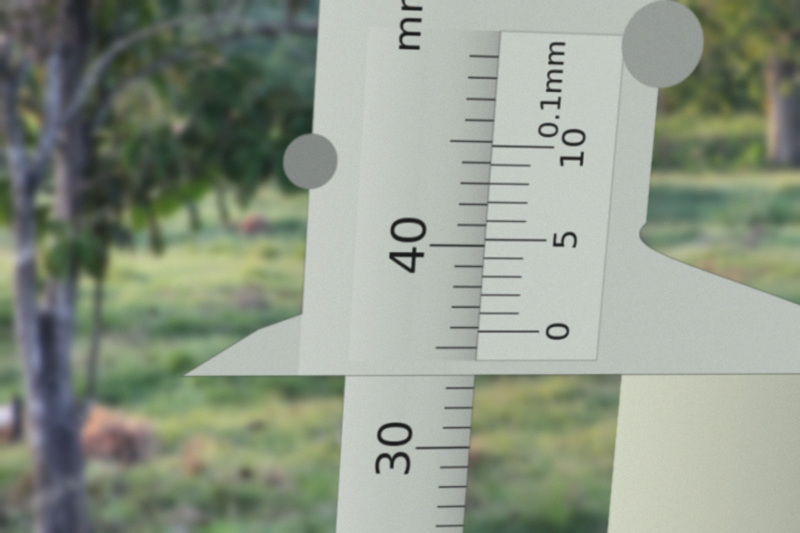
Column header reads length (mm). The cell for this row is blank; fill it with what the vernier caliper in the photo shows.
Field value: 35.8 mm
